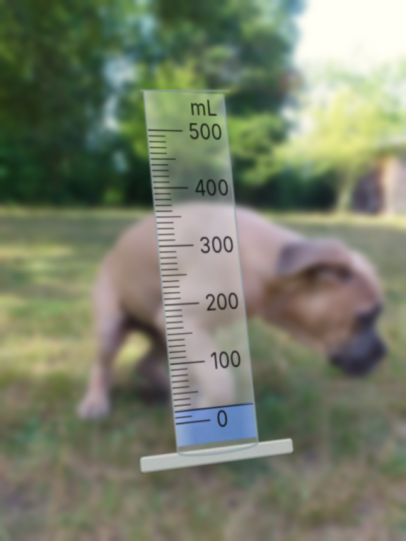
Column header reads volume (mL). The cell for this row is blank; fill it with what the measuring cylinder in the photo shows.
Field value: 20 mL
